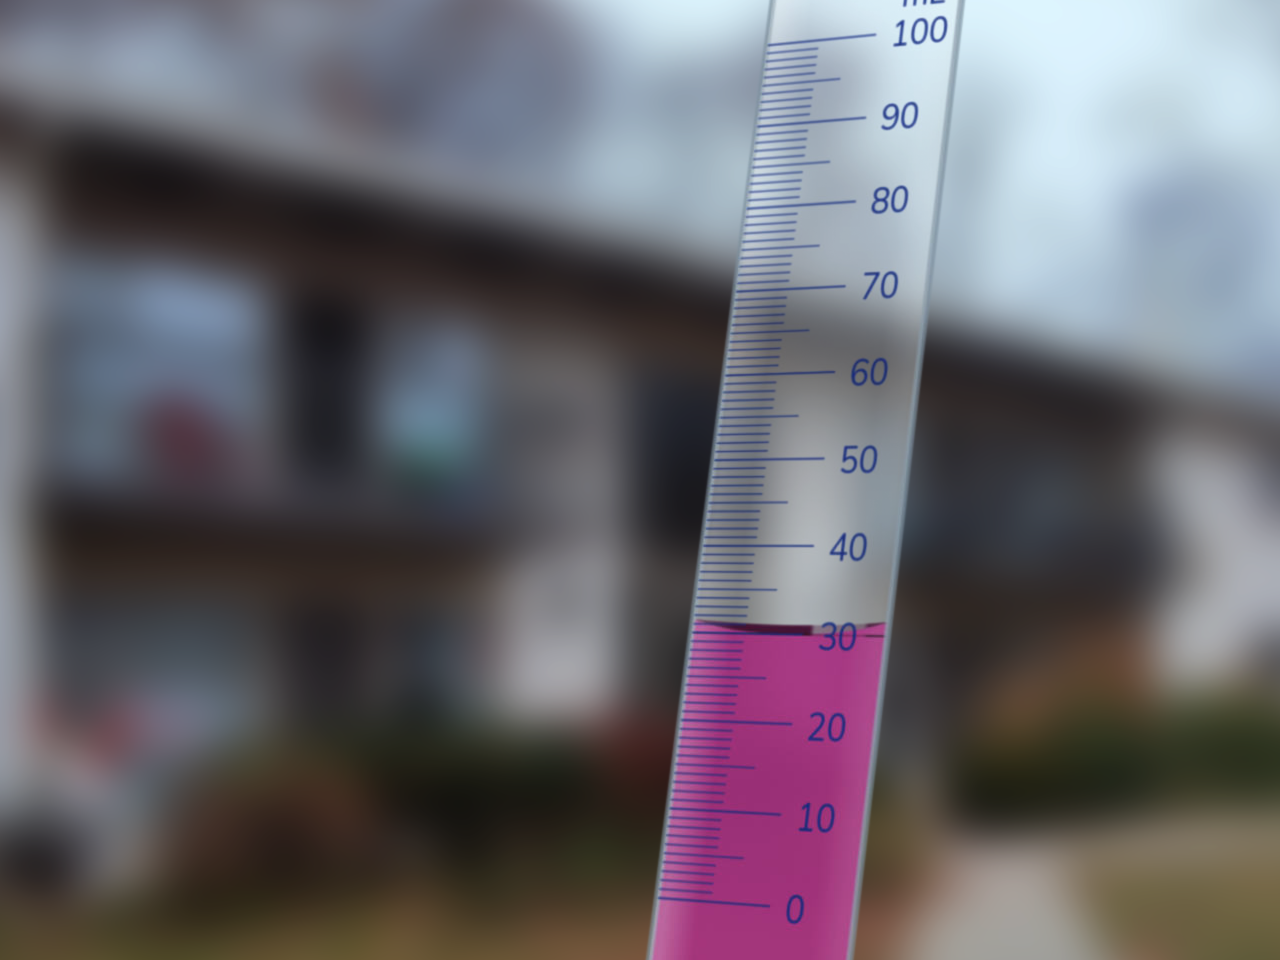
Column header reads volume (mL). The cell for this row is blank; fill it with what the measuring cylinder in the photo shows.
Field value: 30 mL
